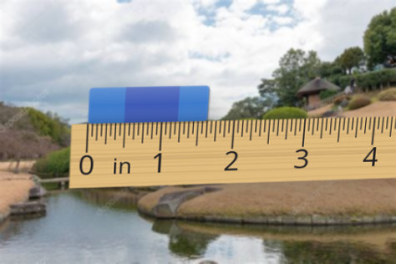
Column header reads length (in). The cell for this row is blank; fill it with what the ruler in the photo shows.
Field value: 1.625 in
